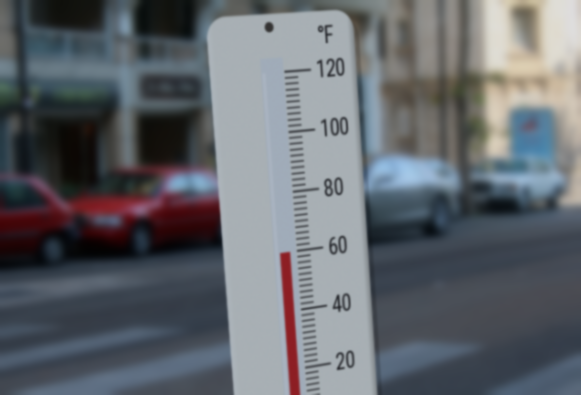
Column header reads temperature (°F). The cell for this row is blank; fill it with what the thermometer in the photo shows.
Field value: 60 °F
